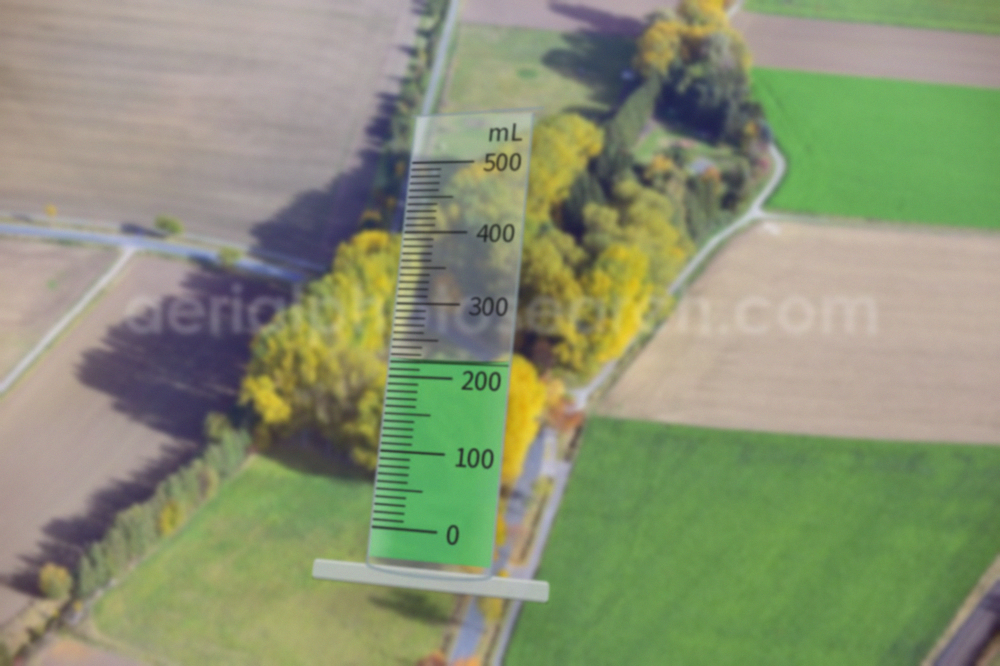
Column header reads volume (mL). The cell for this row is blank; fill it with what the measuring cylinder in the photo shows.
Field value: 220 mL
